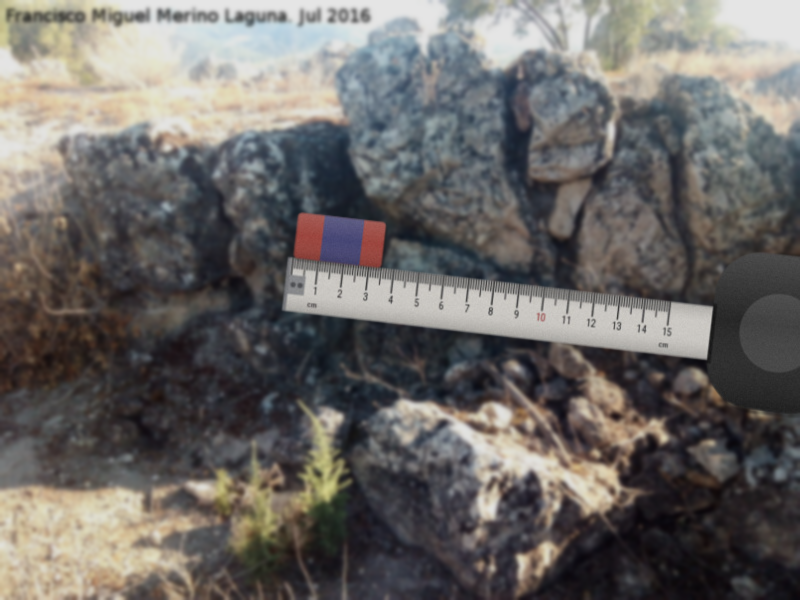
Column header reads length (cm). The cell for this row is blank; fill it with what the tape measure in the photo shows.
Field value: 3.5 cm
